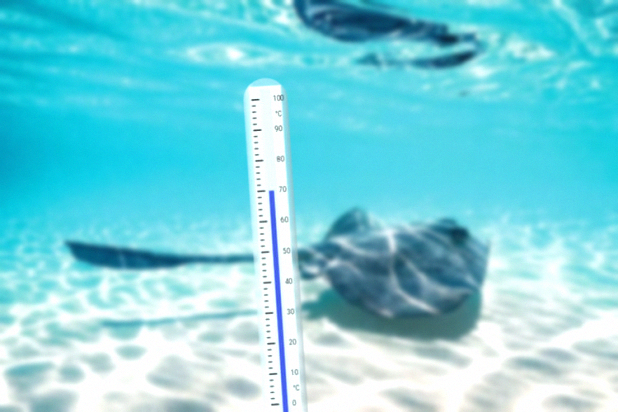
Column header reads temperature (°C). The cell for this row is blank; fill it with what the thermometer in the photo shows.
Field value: 70 °C
